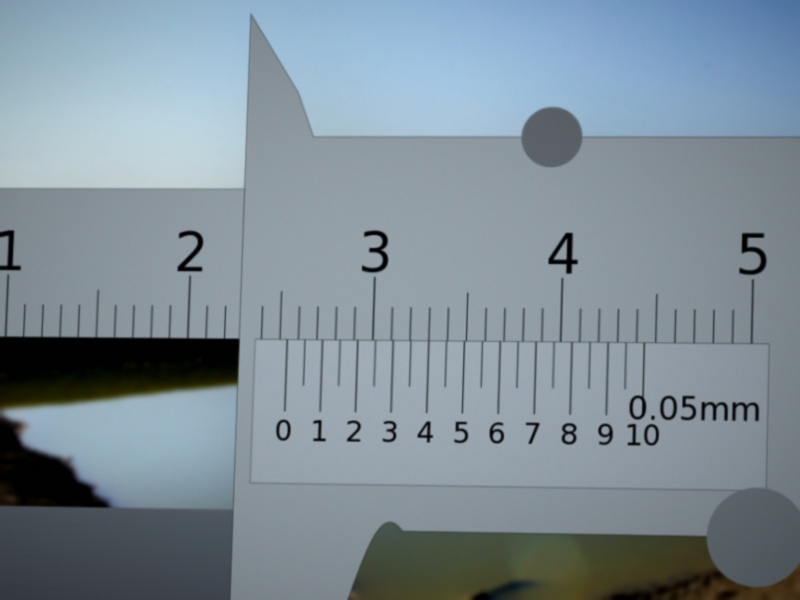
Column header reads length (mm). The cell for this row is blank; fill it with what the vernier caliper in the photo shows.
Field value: 25.4 mm
